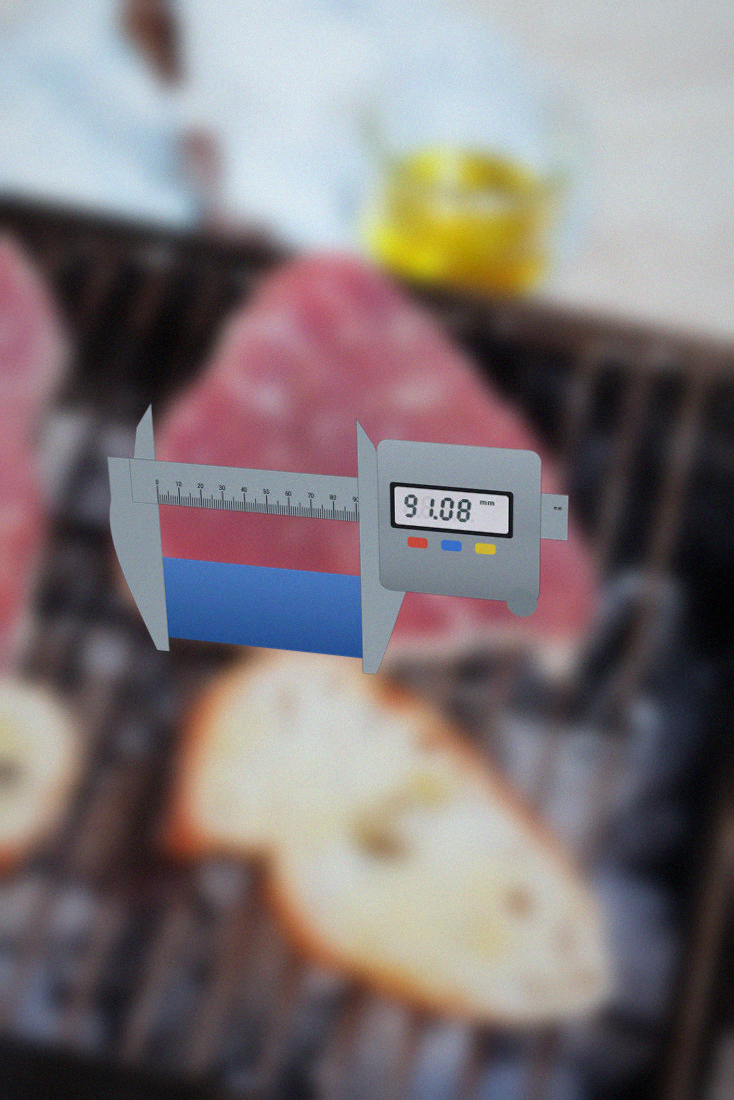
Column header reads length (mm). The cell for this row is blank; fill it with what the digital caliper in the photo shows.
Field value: 91.08 mm
